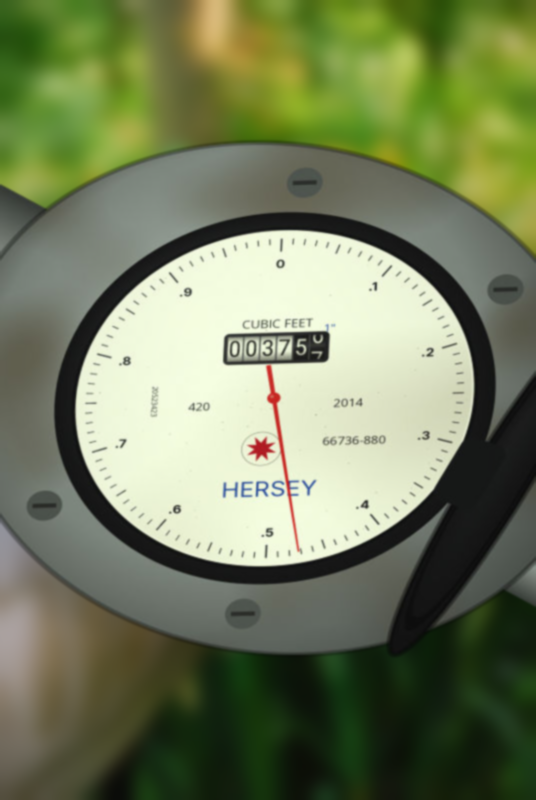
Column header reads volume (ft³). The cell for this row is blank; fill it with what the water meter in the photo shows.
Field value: 3756.47 ft³
